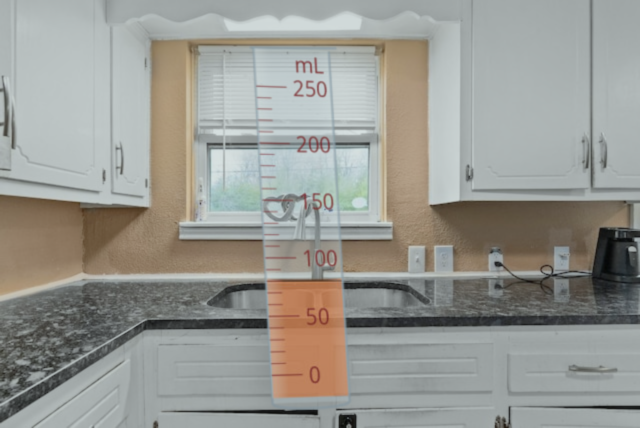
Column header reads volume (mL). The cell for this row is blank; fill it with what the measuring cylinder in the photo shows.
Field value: 80 mL
